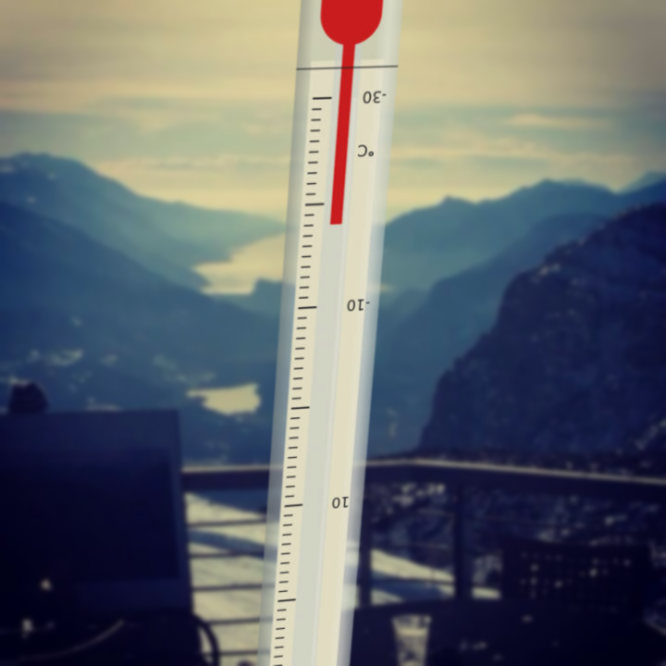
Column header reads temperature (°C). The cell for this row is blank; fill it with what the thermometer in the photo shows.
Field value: -18 °C
